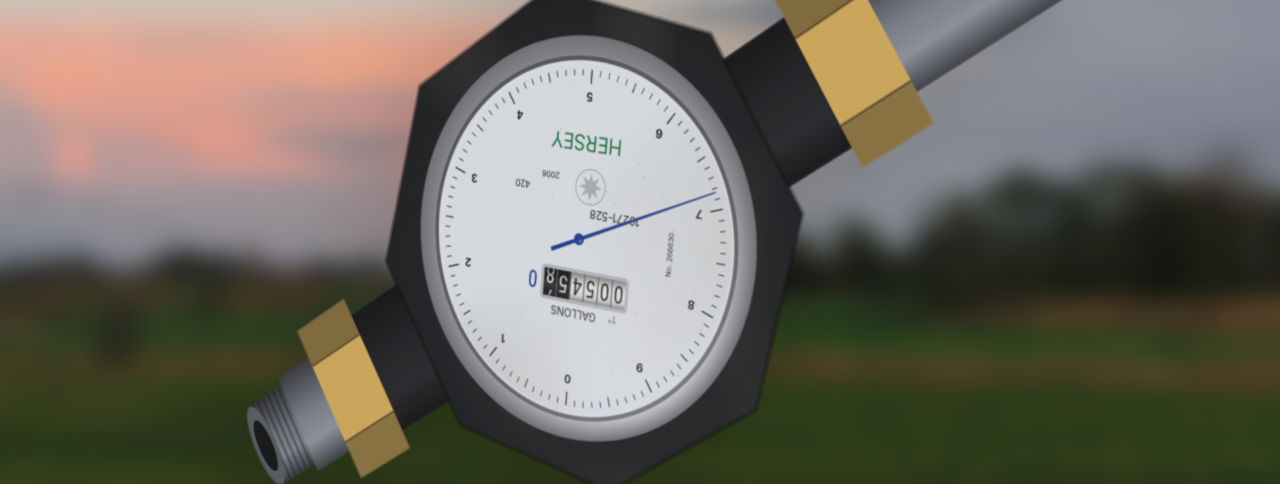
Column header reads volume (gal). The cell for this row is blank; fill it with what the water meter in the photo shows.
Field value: 54576.8 gal
